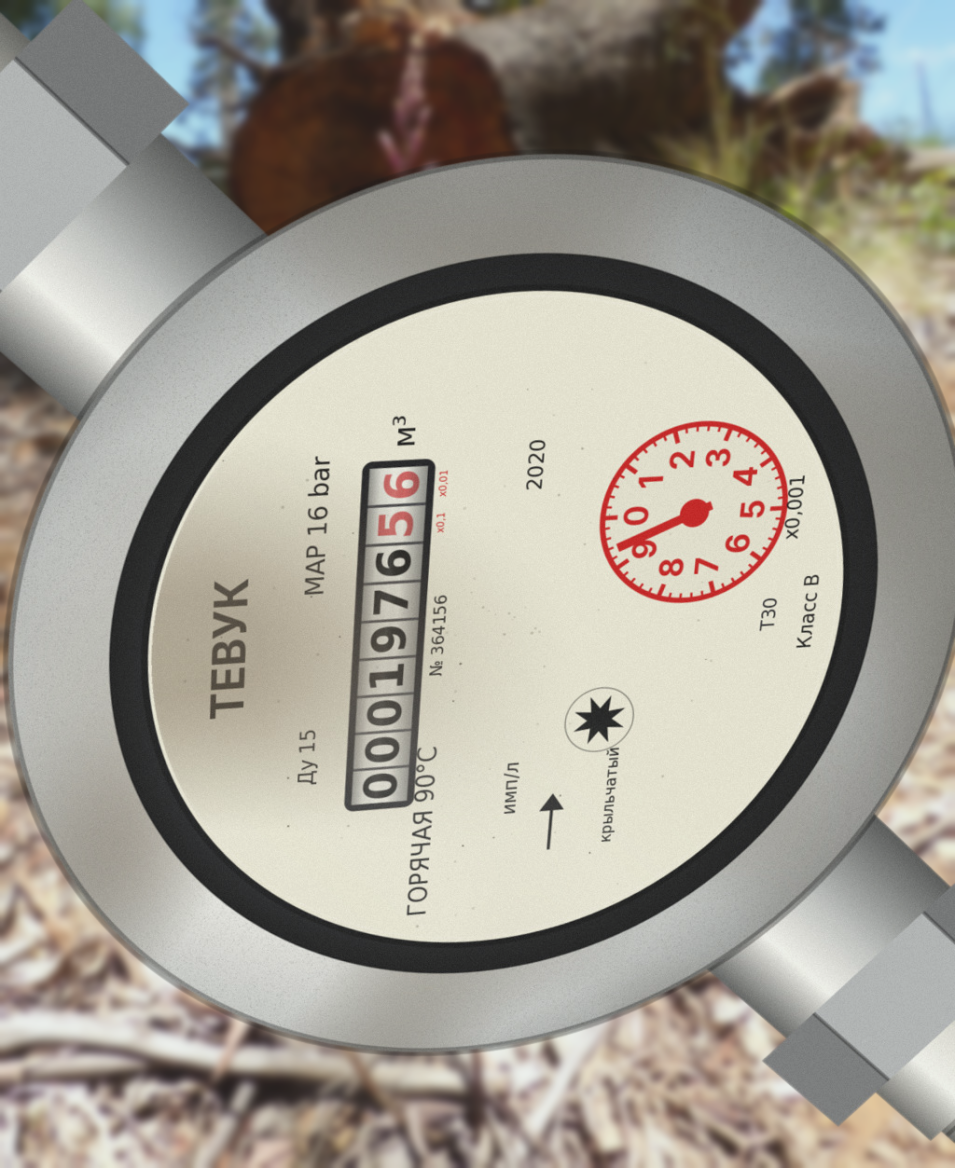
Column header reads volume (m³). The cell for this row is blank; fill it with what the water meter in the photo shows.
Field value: 1976.559 m³
